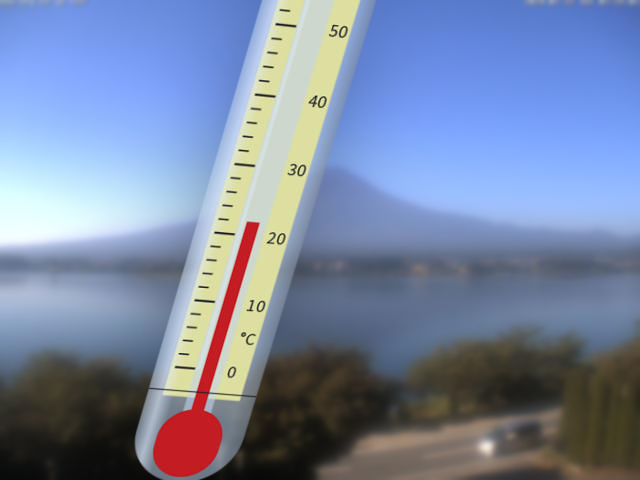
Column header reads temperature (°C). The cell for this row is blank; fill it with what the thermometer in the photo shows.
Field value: 22 °C
